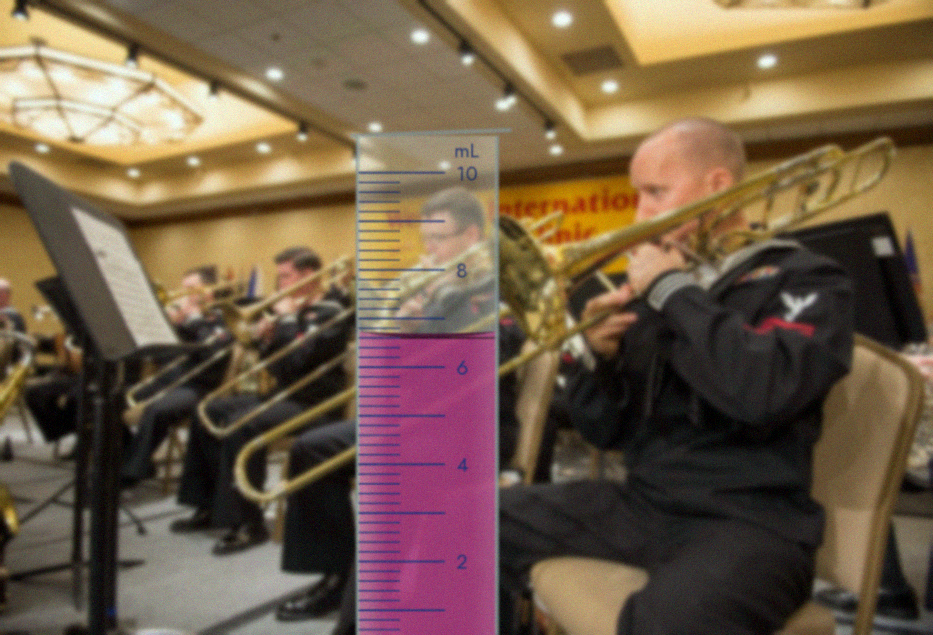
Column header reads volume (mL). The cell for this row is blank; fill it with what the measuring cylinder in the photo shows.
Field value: 6.6 mL
